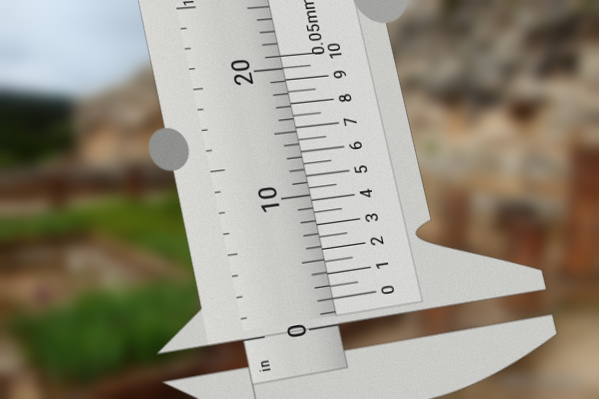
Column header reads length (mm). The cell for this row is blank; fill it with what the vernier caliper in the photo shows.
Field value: 2.0 mm
